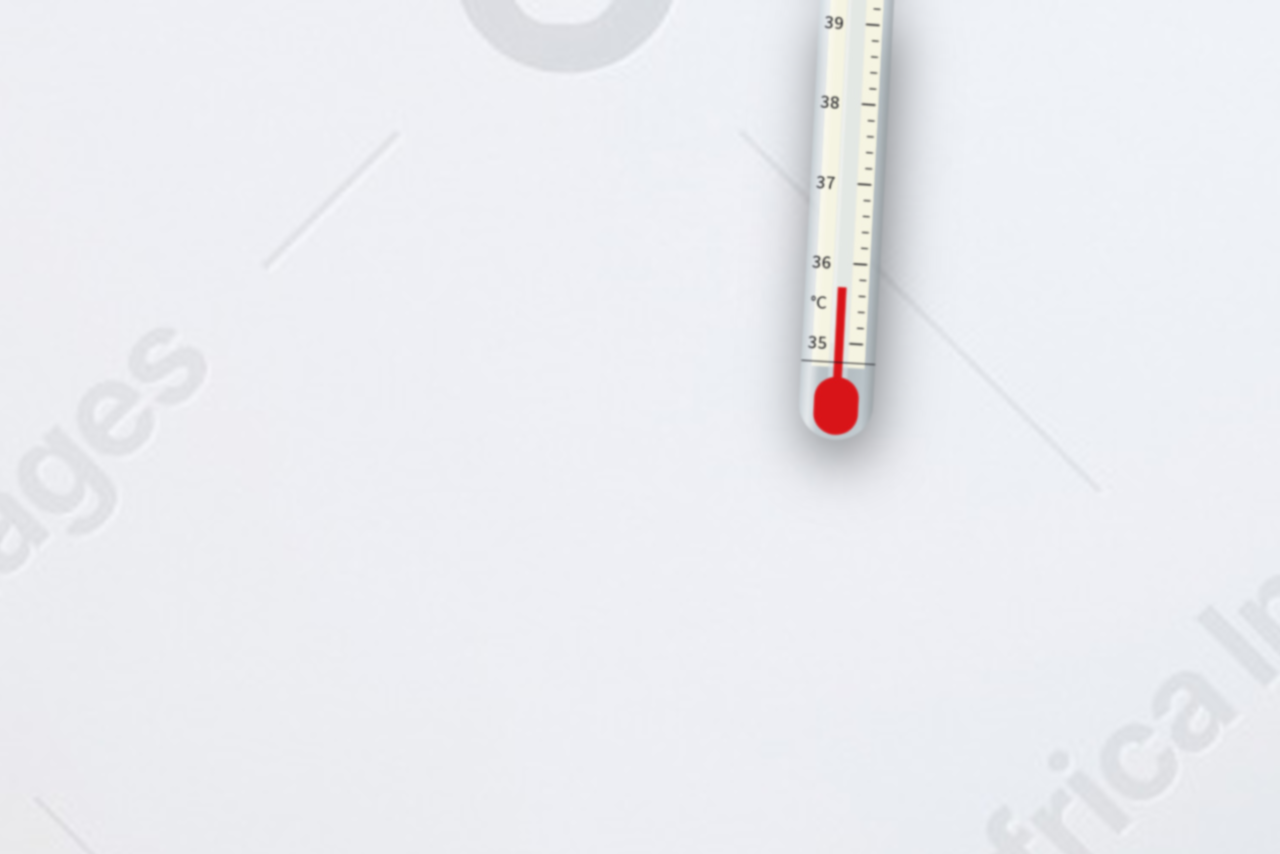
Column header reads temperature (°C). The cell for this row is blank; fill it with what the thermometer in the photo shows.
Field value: 35.7 °C
